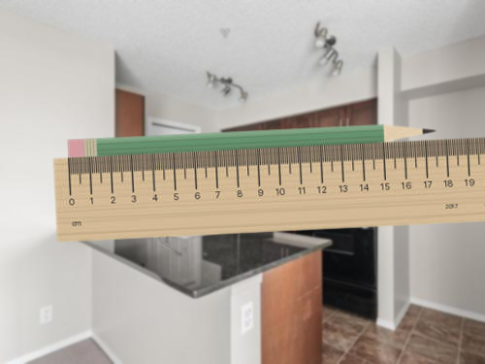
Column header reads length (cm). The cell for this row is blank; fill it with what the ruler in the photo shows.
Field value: 17.5 cm
